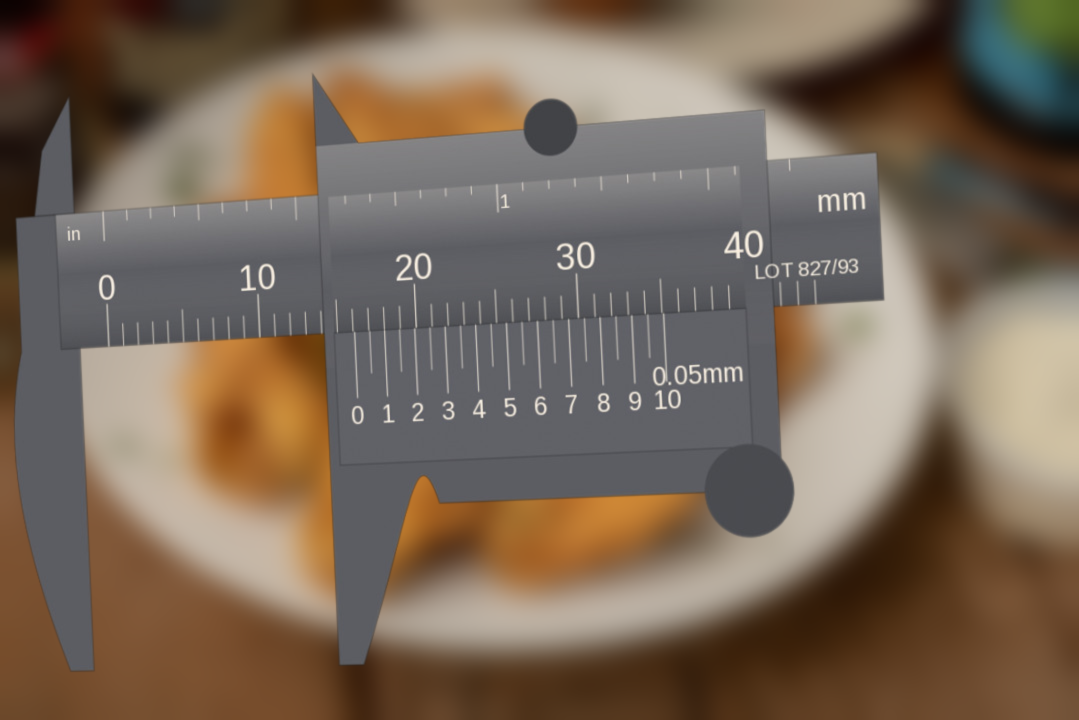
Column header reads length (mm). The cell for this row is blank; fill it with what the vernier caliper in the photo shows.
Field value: 16.1 mm
